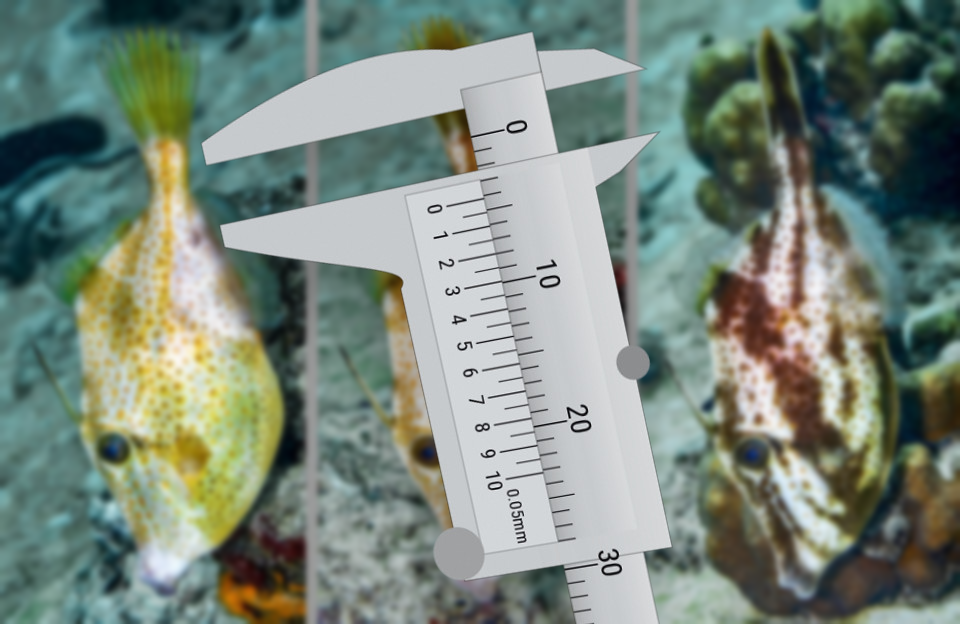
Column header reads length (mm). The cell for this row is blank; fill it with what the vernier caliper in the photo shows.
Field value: 4.2 mm
